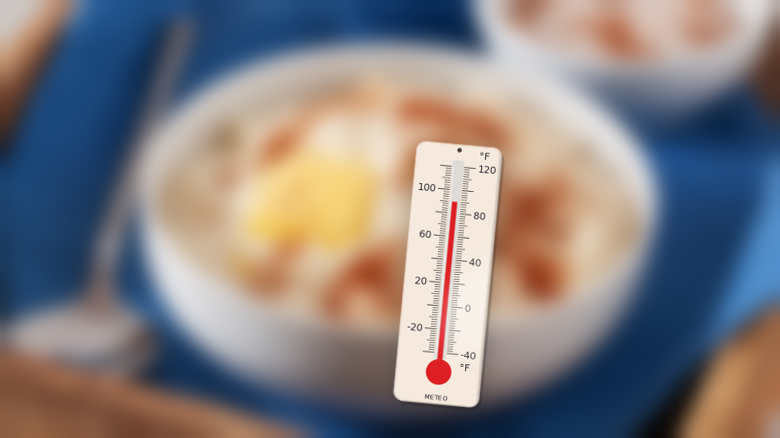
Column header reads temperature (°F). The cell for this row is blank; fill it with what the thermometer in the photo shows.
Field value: 90 °F
